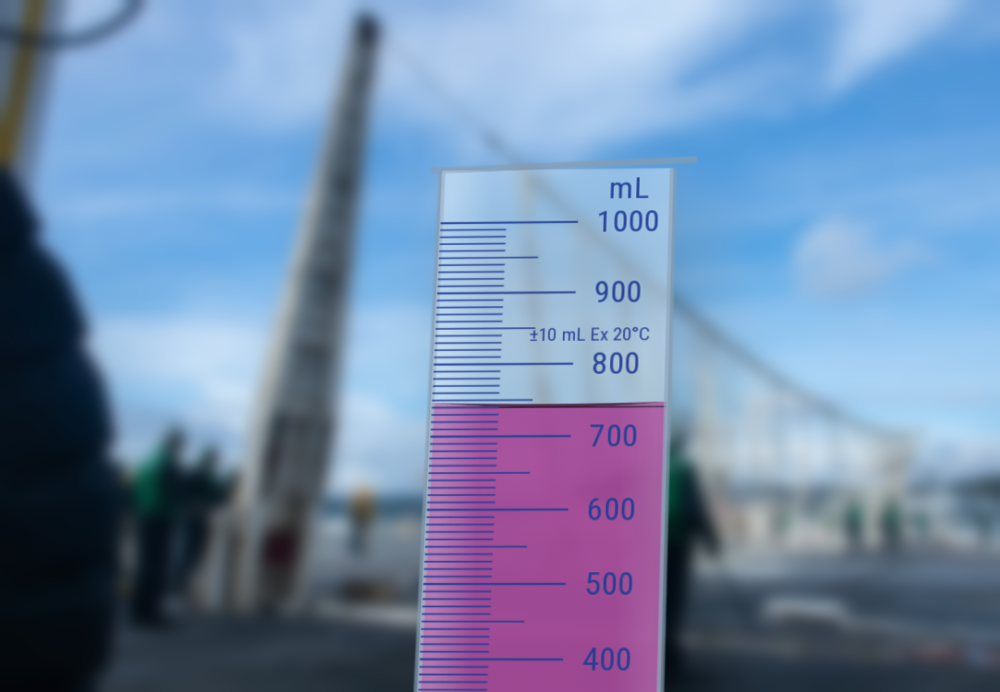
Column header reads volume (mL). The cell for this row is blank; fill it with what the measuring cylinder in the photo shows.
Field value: 740 mL
